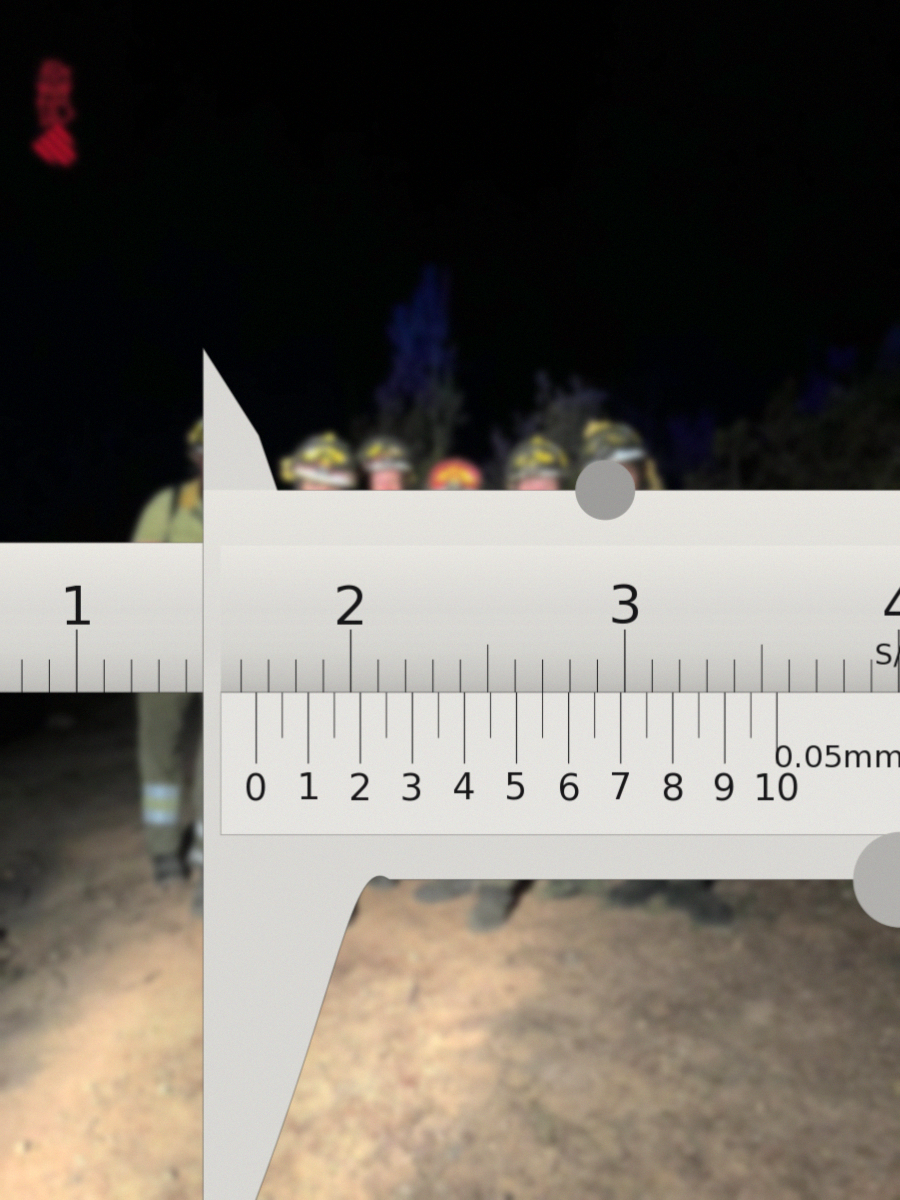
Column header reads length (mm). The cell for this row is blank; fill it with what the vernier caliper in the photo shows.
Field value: 16.55 mm
